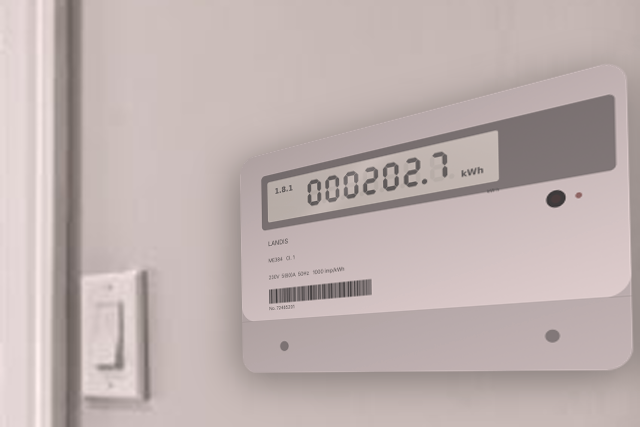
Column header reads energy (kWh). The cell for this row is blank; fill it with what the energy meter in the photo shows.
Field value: 202.7 kWh
